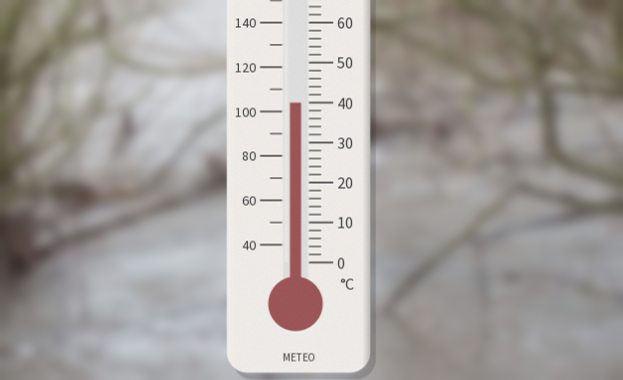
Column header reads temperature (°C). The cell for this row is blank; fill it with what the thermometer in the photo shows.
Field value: 40 °C
